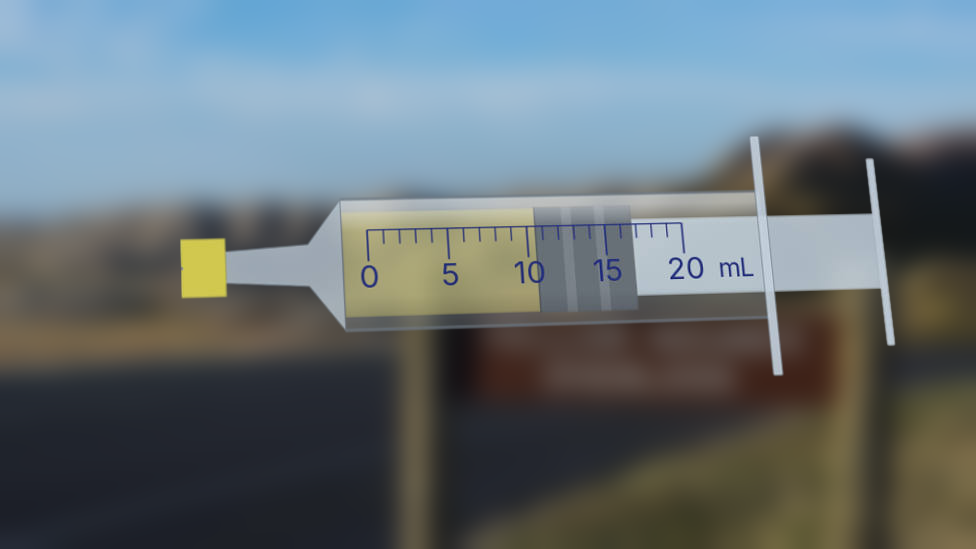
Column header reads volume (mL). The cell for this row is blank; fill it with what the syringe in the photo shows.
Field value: 10.5 mL
